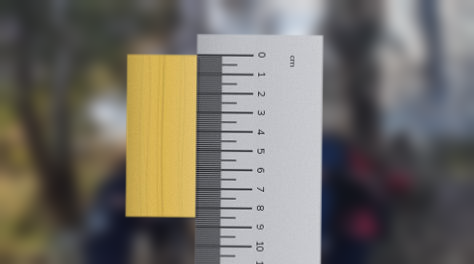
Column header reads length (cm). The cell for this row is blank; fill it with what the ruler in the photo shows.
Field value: 8.5 cm
